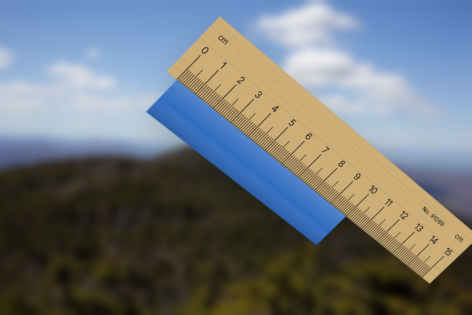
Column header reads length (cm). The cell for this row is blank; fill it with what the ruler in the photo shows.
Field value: 10 cm
